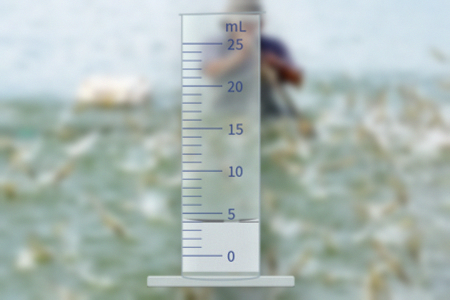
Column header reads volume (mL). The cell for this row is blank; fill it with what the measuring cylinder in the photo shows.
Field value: 4 mL
